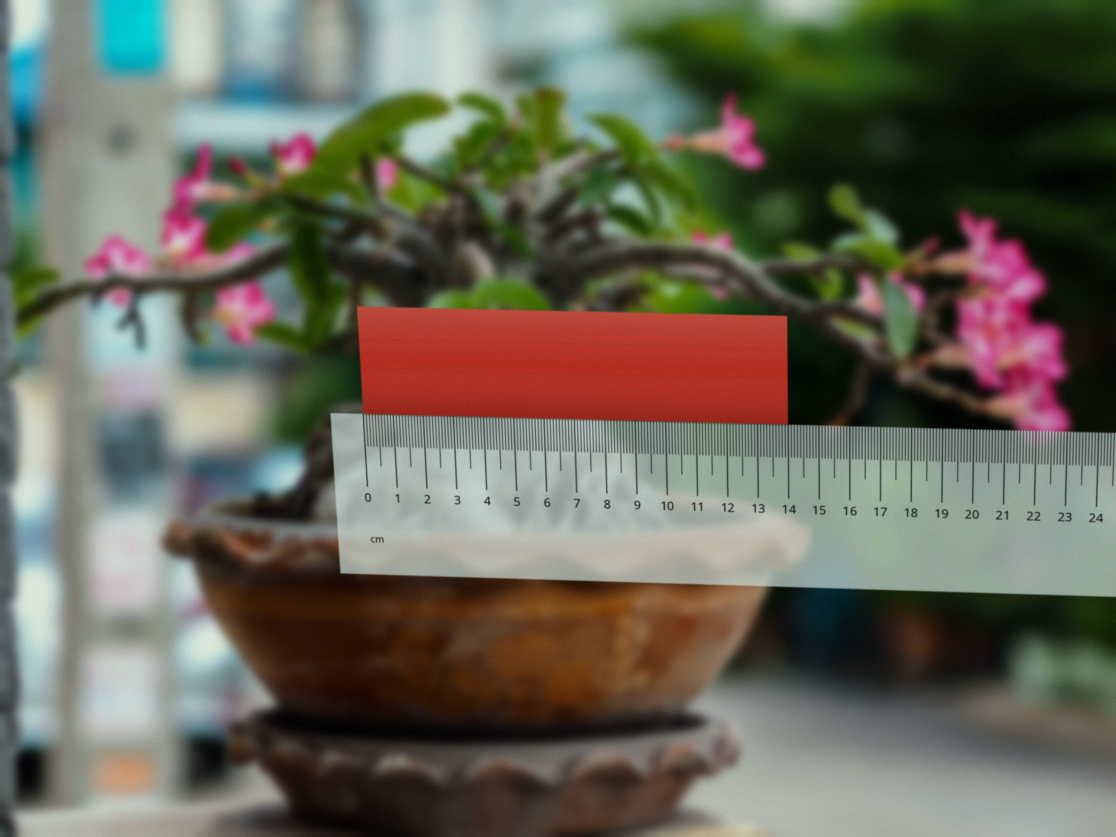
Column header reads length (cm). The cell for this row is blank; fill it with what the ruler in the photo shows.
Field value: 14 cm
